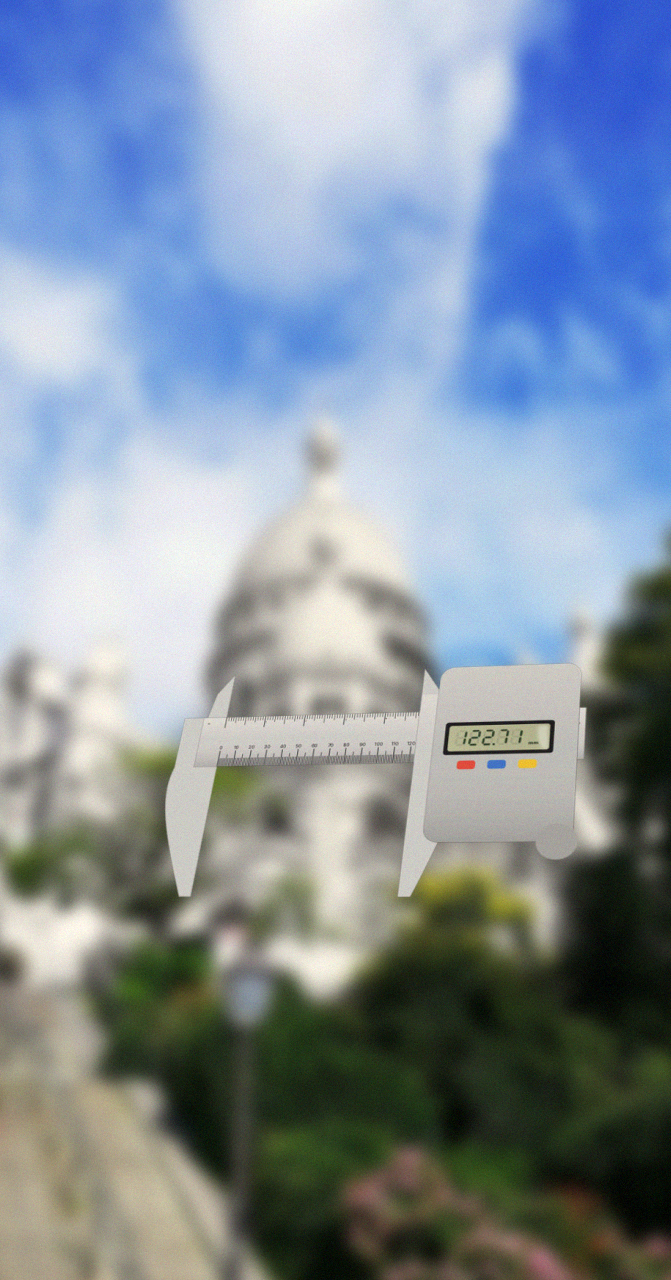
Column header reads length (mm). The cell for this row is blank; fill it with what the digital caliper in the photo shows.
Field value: 122.71 mm
